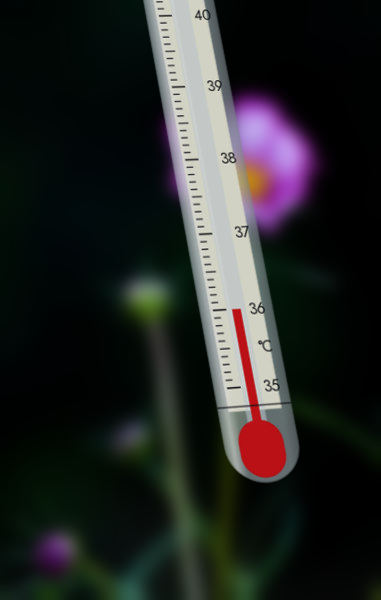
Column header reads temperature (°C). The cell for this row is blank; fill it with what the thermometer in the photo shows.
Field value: 36 °C
